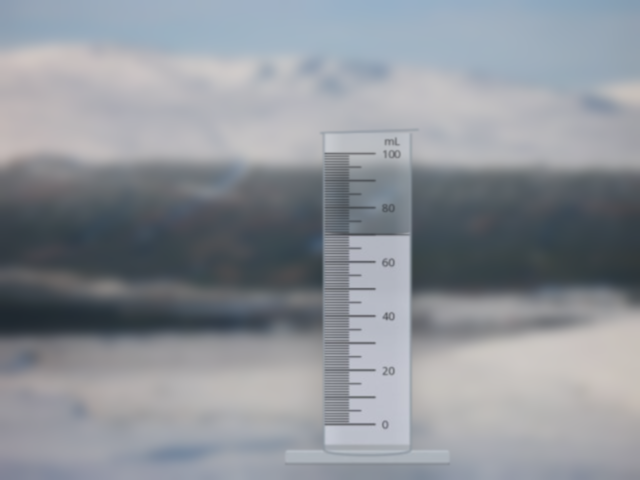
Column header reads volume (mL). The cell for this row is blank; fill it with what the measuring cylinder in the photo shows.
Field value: 70 mL
